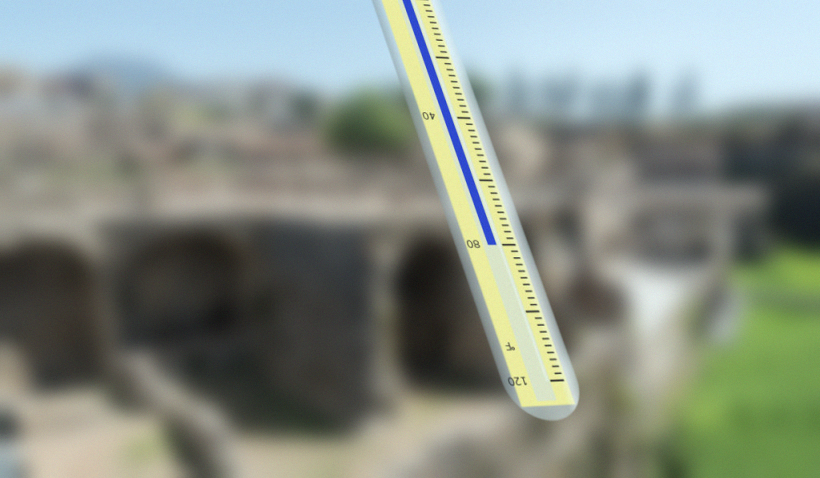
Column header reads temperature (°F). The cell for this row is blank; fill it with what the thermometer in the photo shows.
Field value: 80 °F
